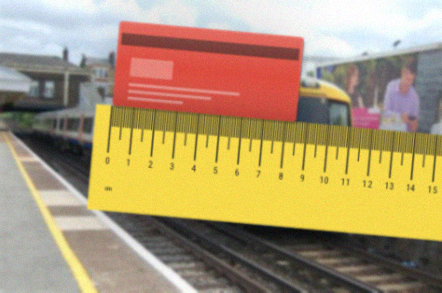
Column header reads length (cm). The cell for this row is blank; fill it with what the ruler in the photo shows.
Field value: 8.5 cm
